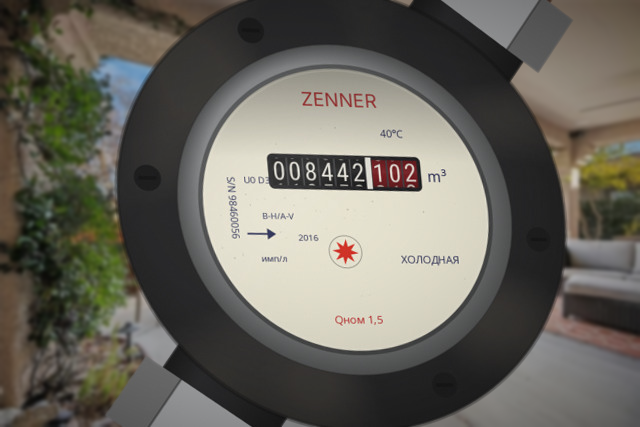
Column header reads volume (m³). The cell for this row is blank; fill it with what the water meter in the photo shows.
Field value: 8442.102 m³
